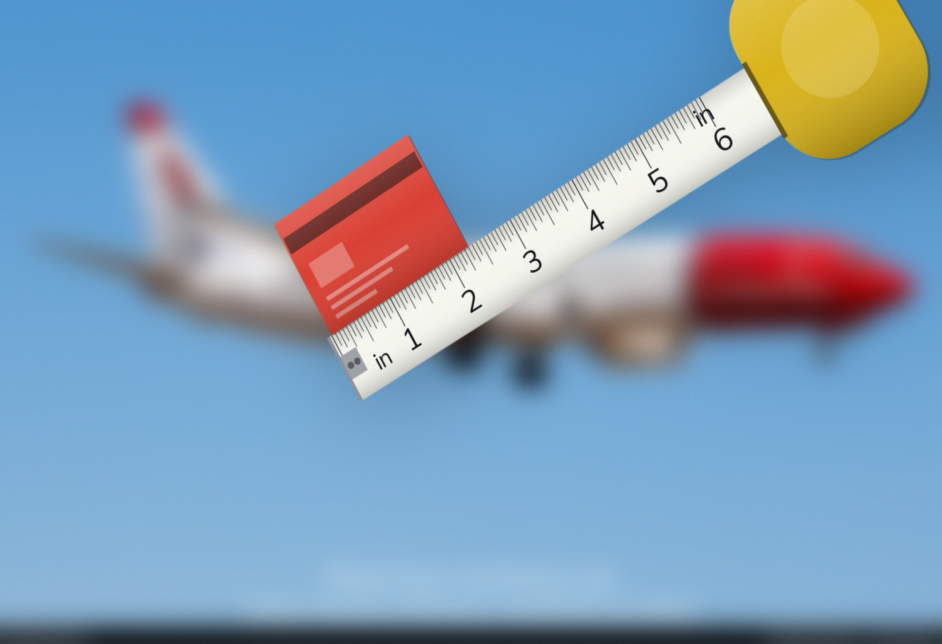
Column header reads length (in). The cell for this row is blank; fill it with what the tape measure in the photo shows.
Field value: 2.3125 in
